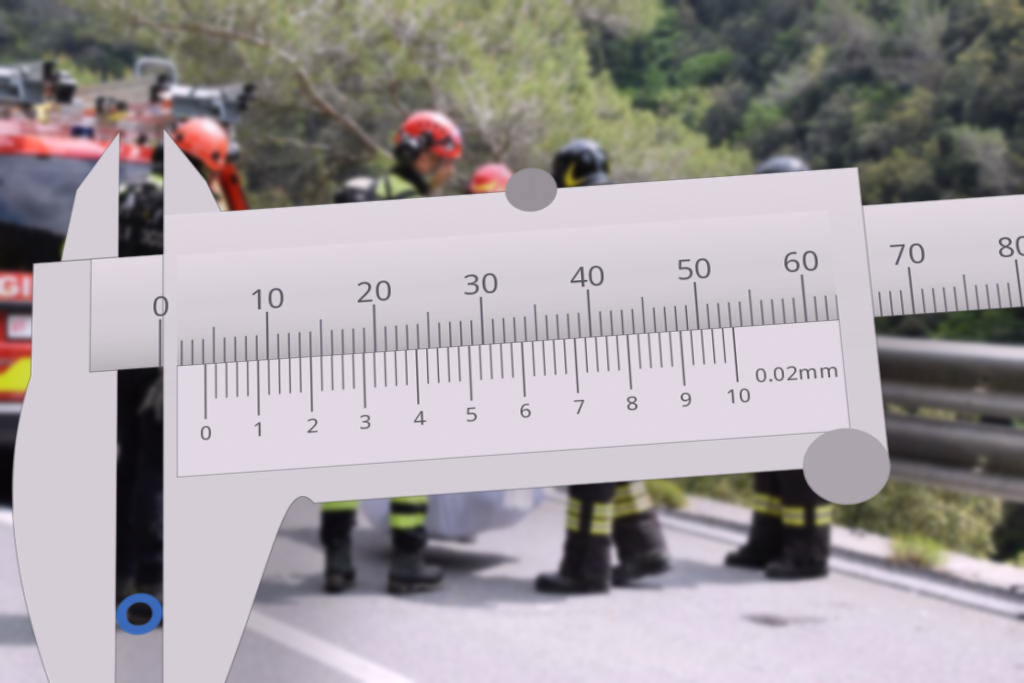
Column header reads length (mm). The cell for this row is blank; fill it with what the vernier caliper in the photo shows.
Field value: 4.2 mm
